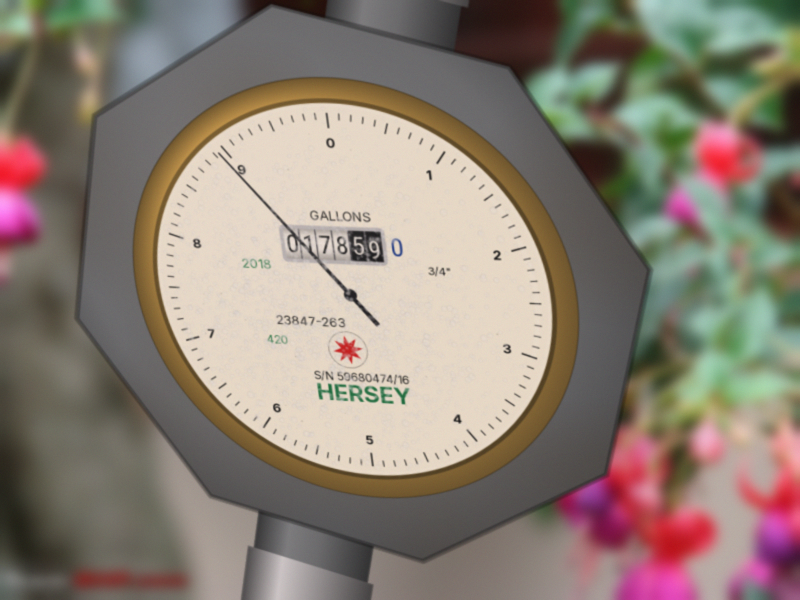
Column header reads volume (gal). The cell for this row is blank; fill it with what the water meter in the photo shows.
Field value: 178588.9 gal
